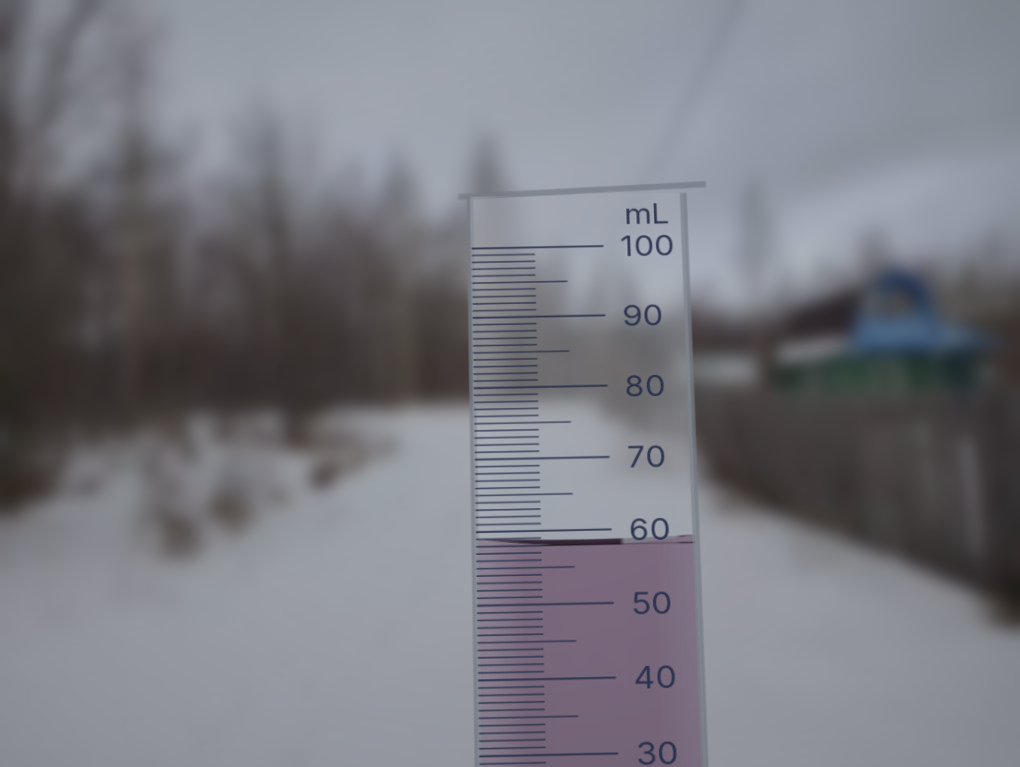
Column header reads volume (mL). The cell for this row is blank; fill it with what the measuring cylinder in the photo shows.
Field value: 58 mL
